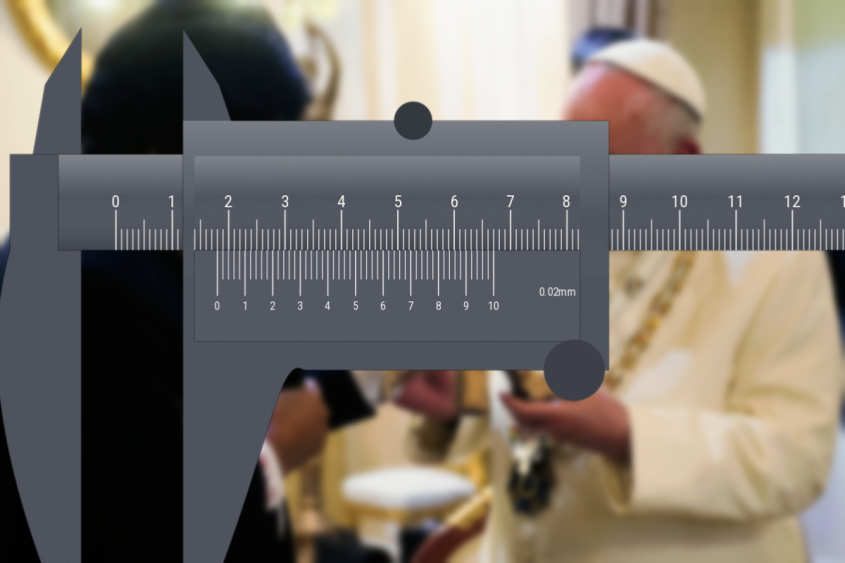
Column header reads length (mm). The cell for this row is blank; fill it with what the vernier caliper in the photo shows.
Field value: 18.0 mm
